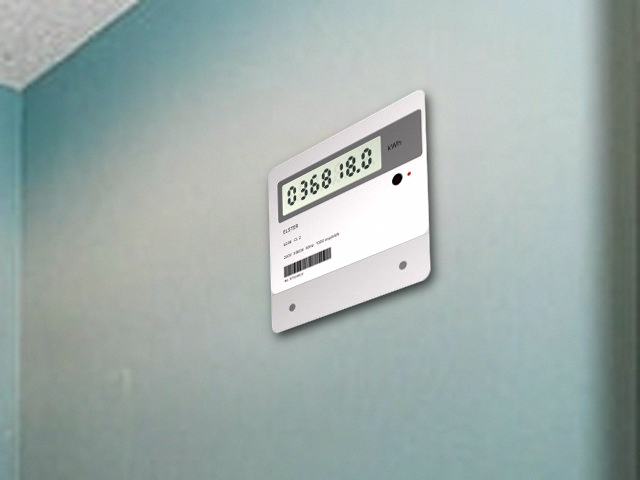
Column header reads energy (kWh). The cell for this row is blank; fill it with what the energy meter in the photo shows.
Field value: 36818.0 kWh
